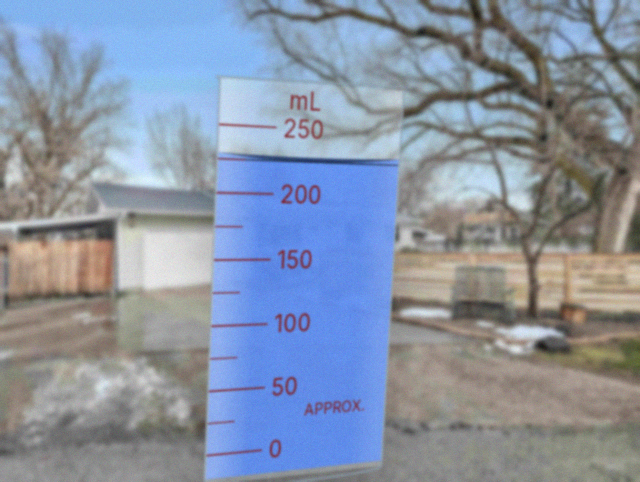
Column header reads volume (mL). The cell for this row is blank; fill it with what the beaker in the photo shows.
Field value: 225 mL
